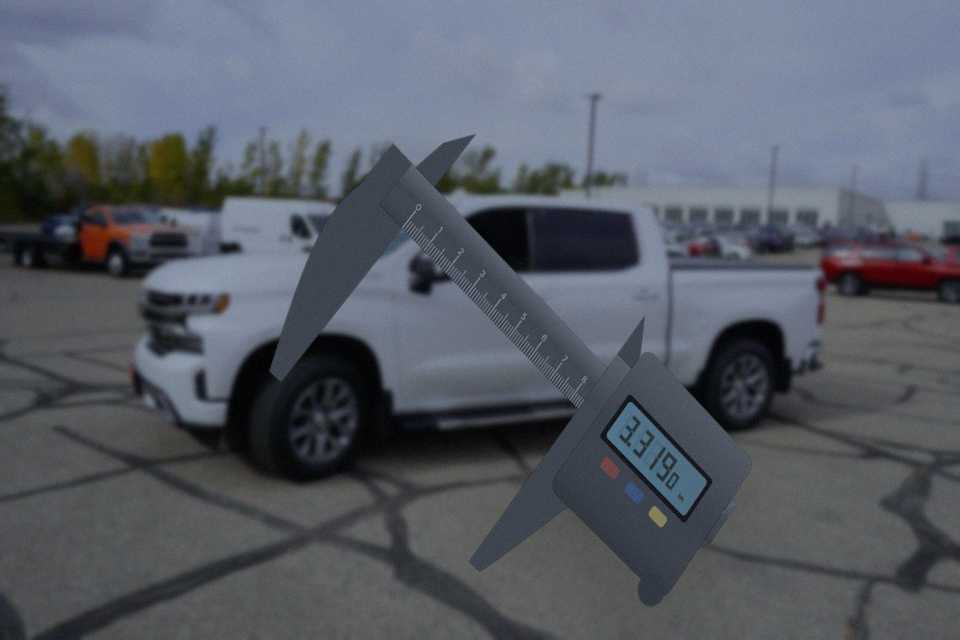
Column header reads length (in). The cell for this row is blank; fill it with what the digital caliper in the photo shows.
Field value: 3.3190 in
